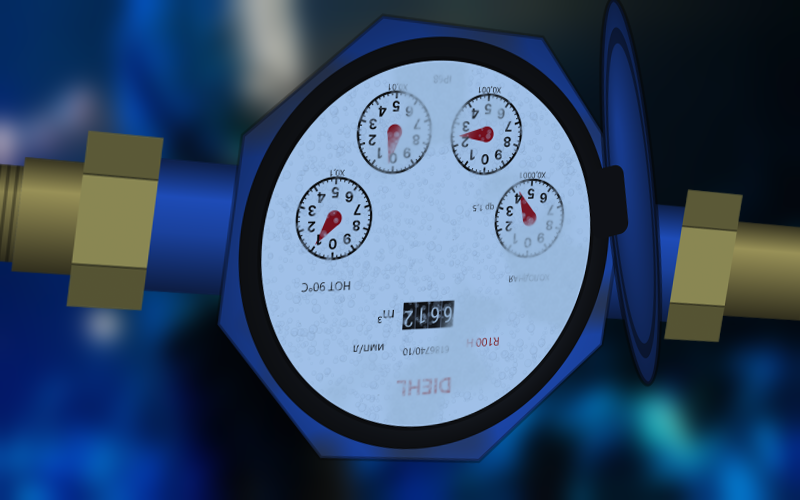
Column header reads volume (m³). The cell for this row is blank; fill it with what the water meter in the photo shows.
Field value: 6612.1024 m³
